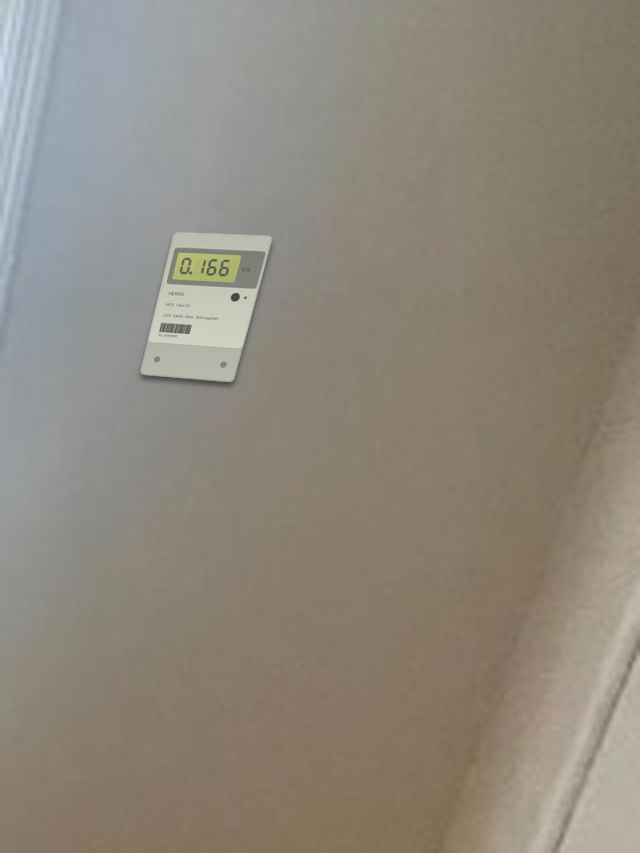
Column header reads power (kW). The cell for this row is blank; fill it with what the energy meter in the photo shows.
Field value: 0.166 kW
